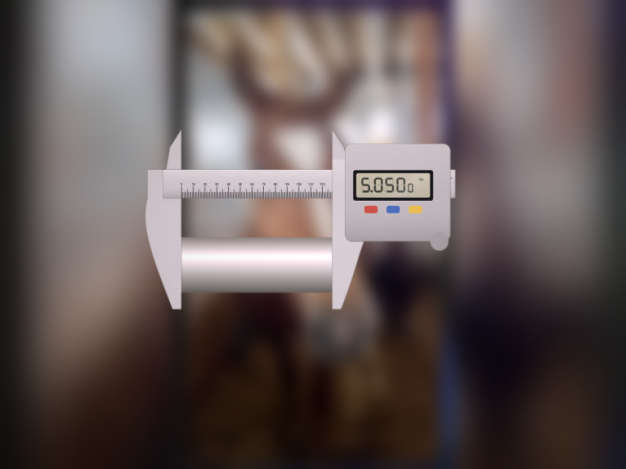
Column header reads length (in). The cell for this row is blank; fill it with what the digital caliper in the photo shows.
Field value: 5.0500 in
